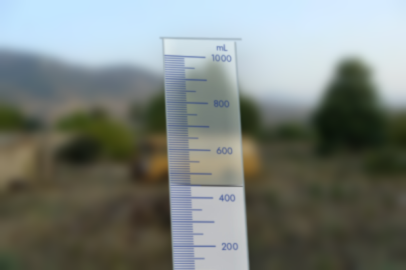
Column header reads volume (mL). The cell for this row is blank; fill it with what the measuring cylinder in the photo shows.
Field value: 450 mL
